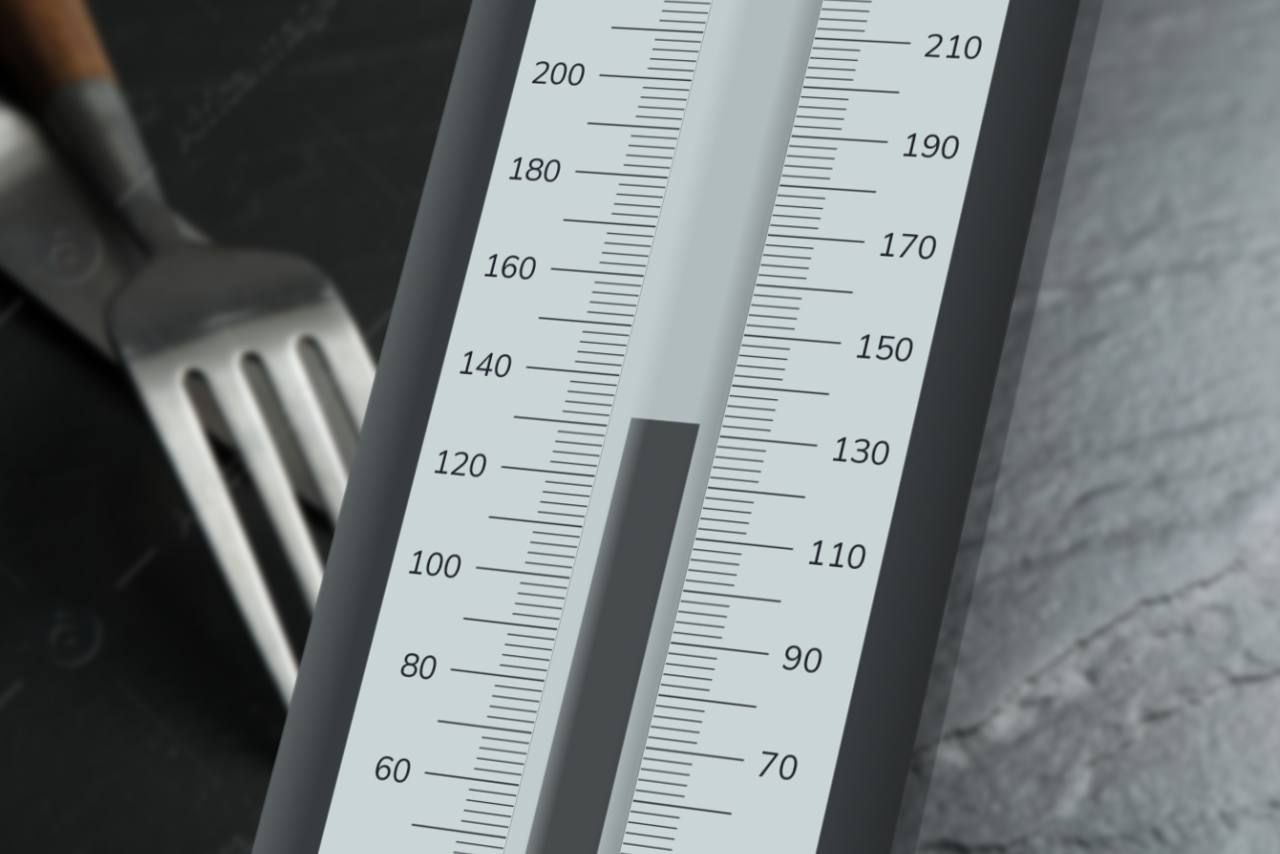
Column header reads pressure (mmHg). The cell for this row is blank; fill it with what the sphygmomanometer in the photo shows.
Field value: 132 mmHg
